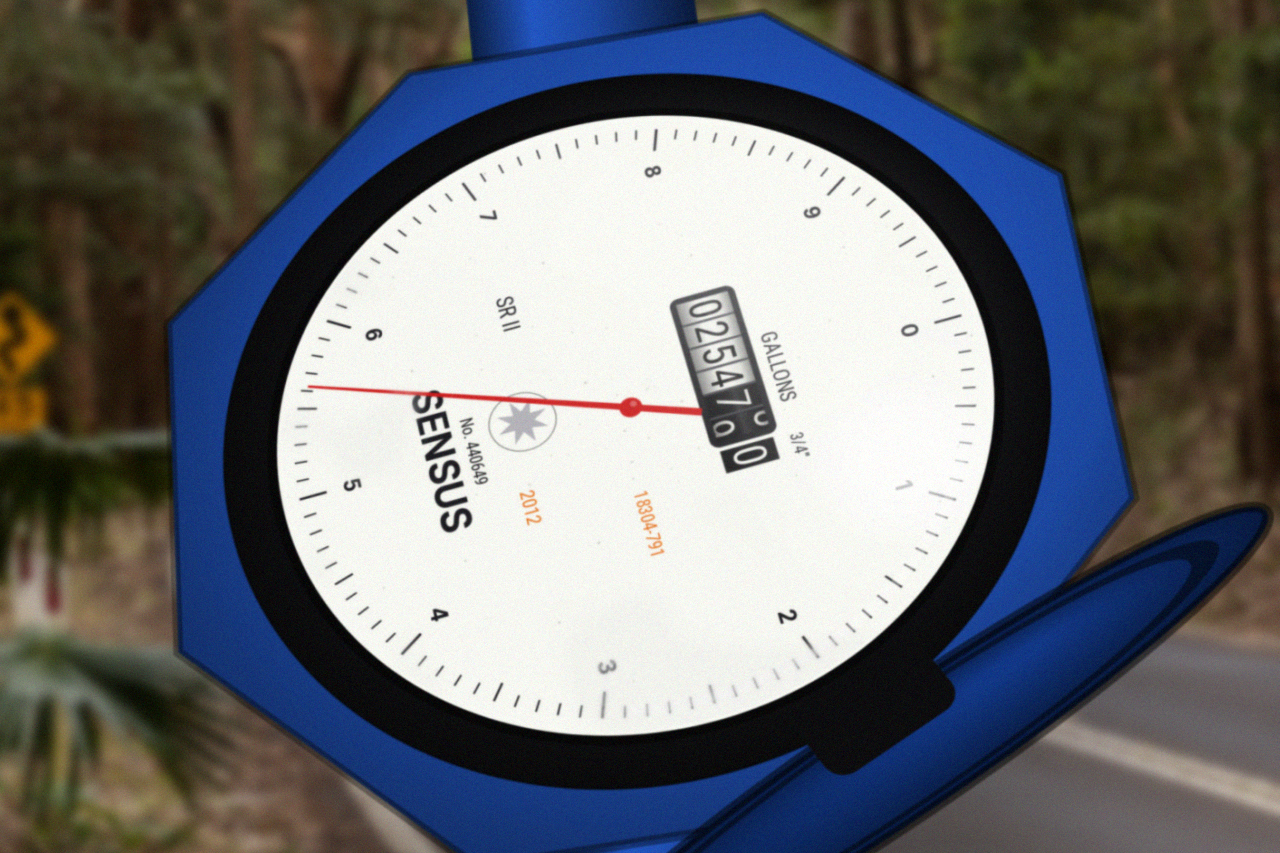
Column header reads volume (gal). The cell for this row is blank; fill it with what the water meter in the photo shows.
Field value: 254785.6 gal
